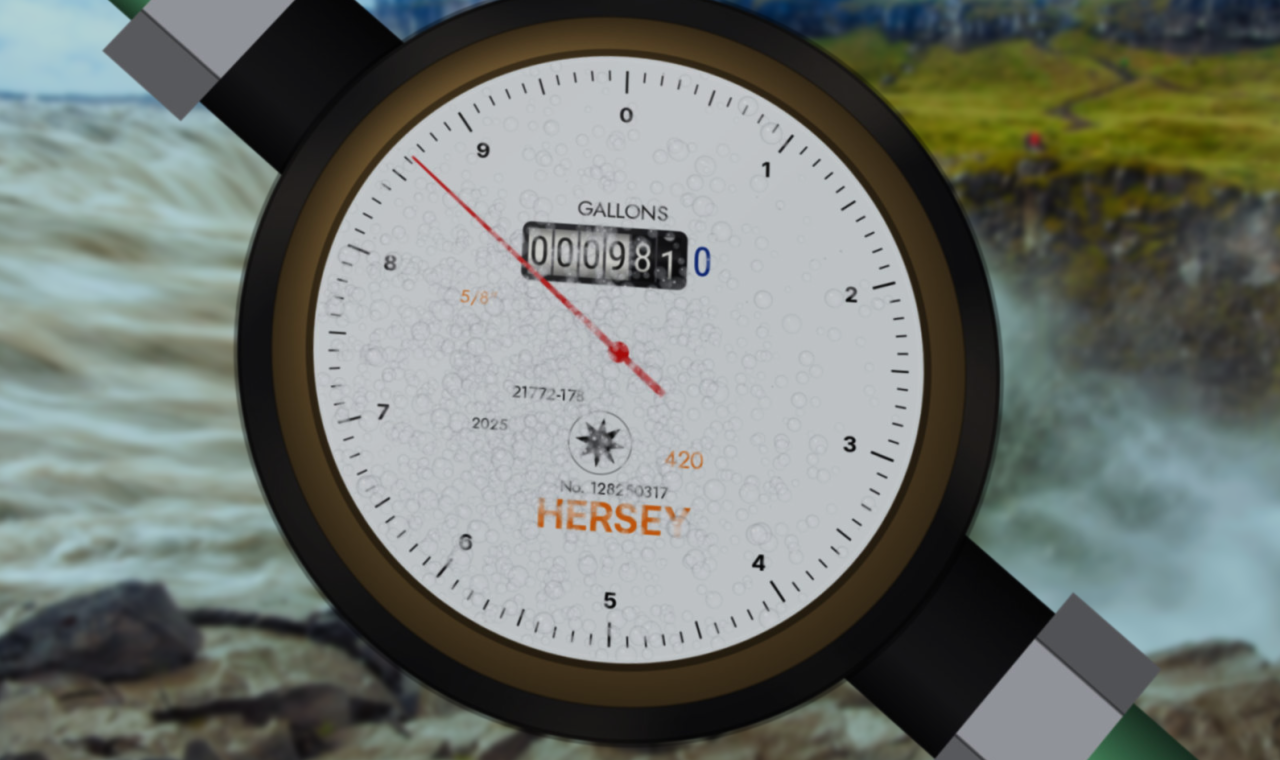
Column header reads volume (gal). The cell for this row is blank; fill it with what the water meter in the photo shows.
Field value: 9808.6 gal
